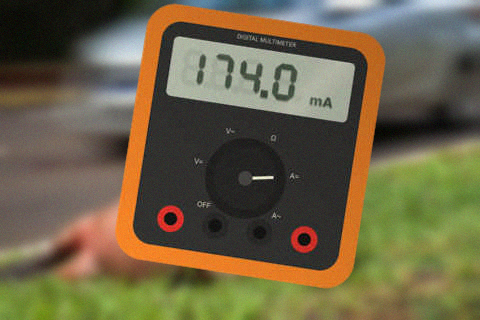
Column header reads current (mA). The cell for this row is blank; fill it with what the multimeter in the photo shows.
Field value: 174.0 mA
